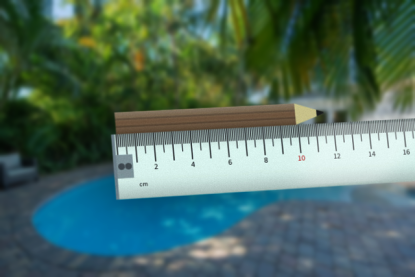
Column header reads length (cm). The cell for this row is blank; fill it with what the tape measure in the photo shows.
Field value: 11.5 cm
